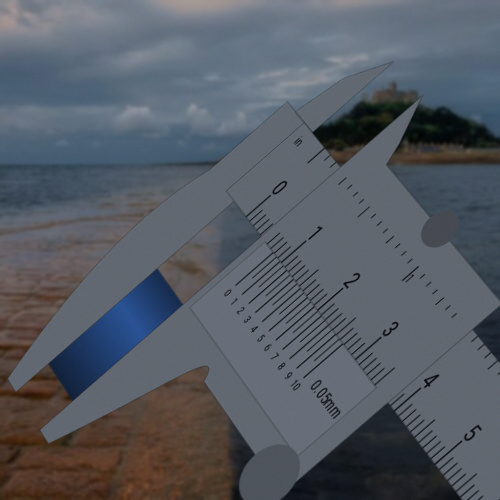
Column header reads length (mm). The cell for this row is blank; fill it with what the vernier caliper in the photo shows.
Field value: 7.8 mm
